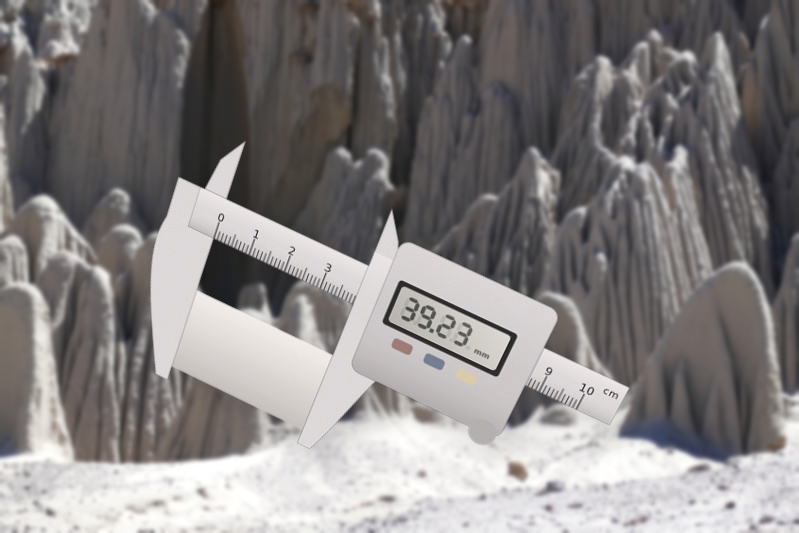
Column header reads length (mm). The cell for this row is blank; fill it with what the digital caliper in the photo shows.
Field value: 39.23 mm
